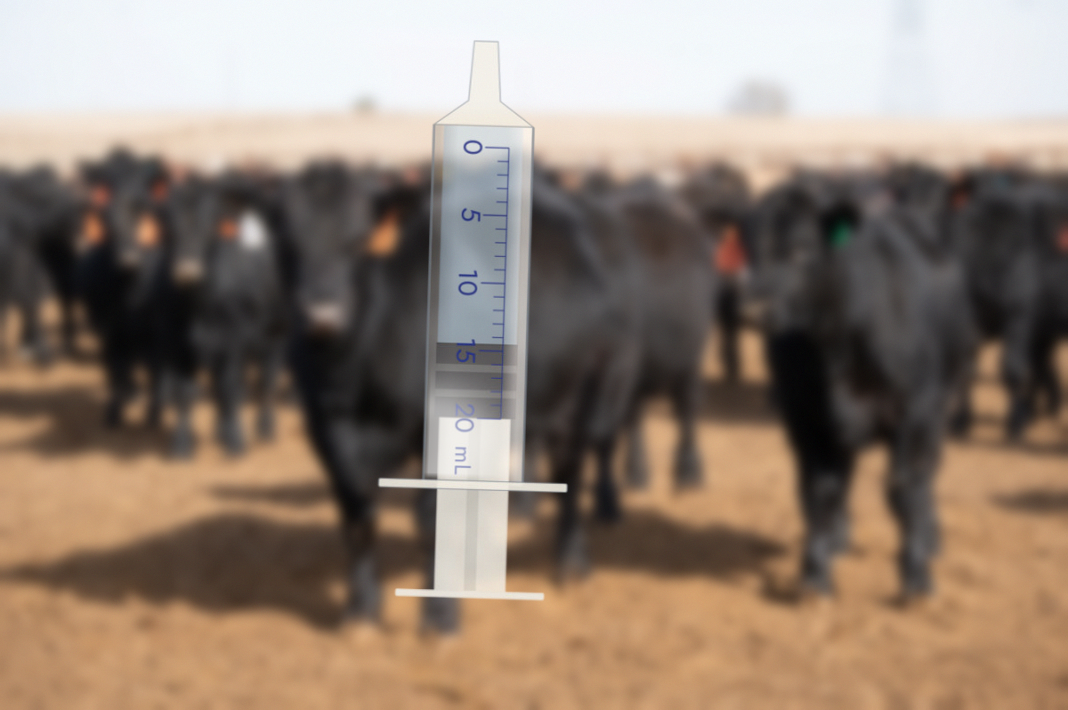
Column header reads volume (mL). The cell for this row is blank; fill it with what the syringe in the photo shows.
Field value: 14.5 mL
